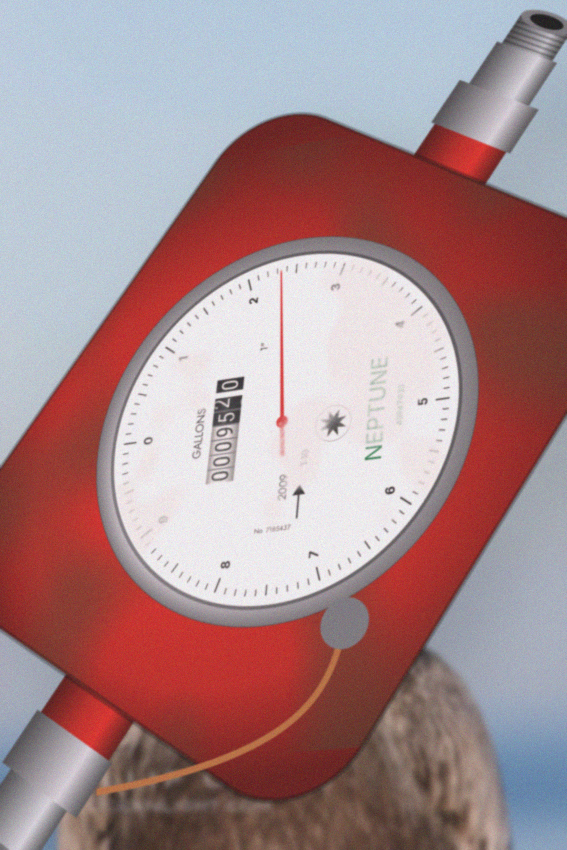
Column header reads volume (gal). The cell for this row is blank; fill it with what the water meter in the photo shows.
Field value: 9522.3 gal
